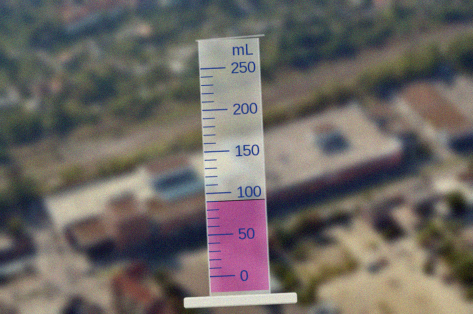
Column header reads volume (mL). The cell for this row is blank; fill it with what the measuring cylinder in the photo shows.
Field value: 90 mL
